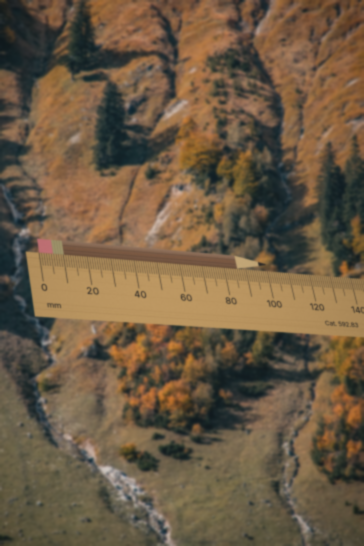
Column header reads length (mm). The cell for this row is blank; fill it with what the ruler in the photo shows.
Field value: 100 mm
